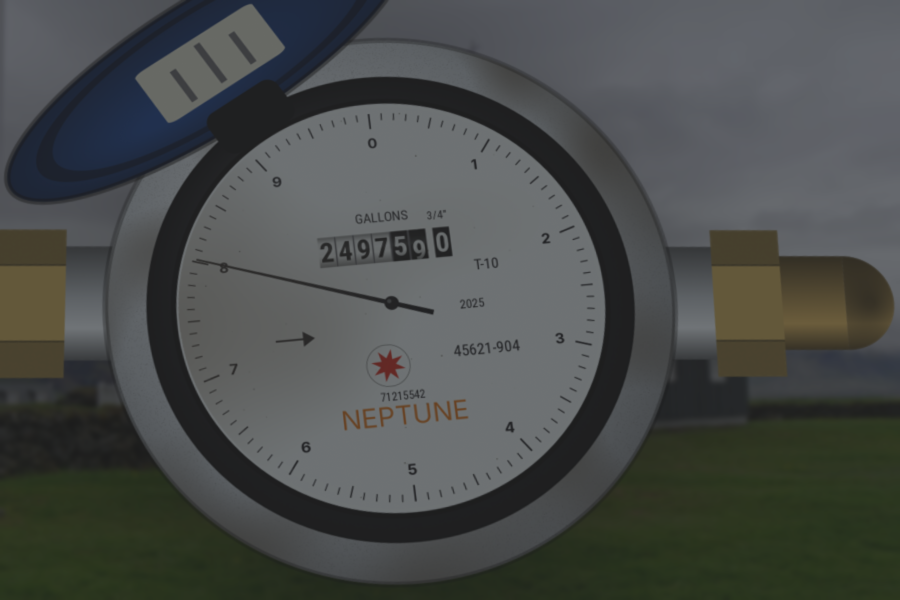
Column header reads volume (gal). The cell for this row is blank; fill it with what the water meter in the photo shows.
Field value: 2497588.0 gal
